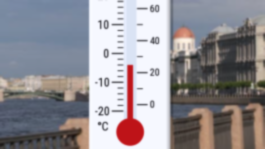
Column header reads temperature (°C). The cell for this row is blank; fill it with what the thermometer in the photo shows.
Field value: -4 °C
